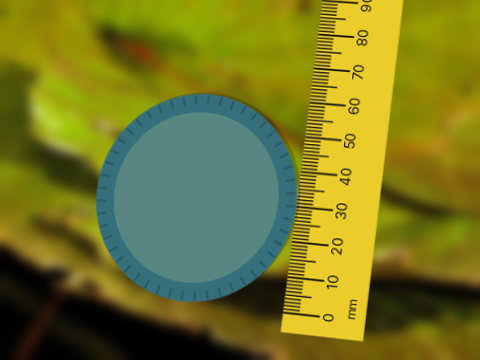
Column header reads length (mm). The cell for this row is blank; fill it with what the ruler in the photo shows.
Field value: 60 mm
